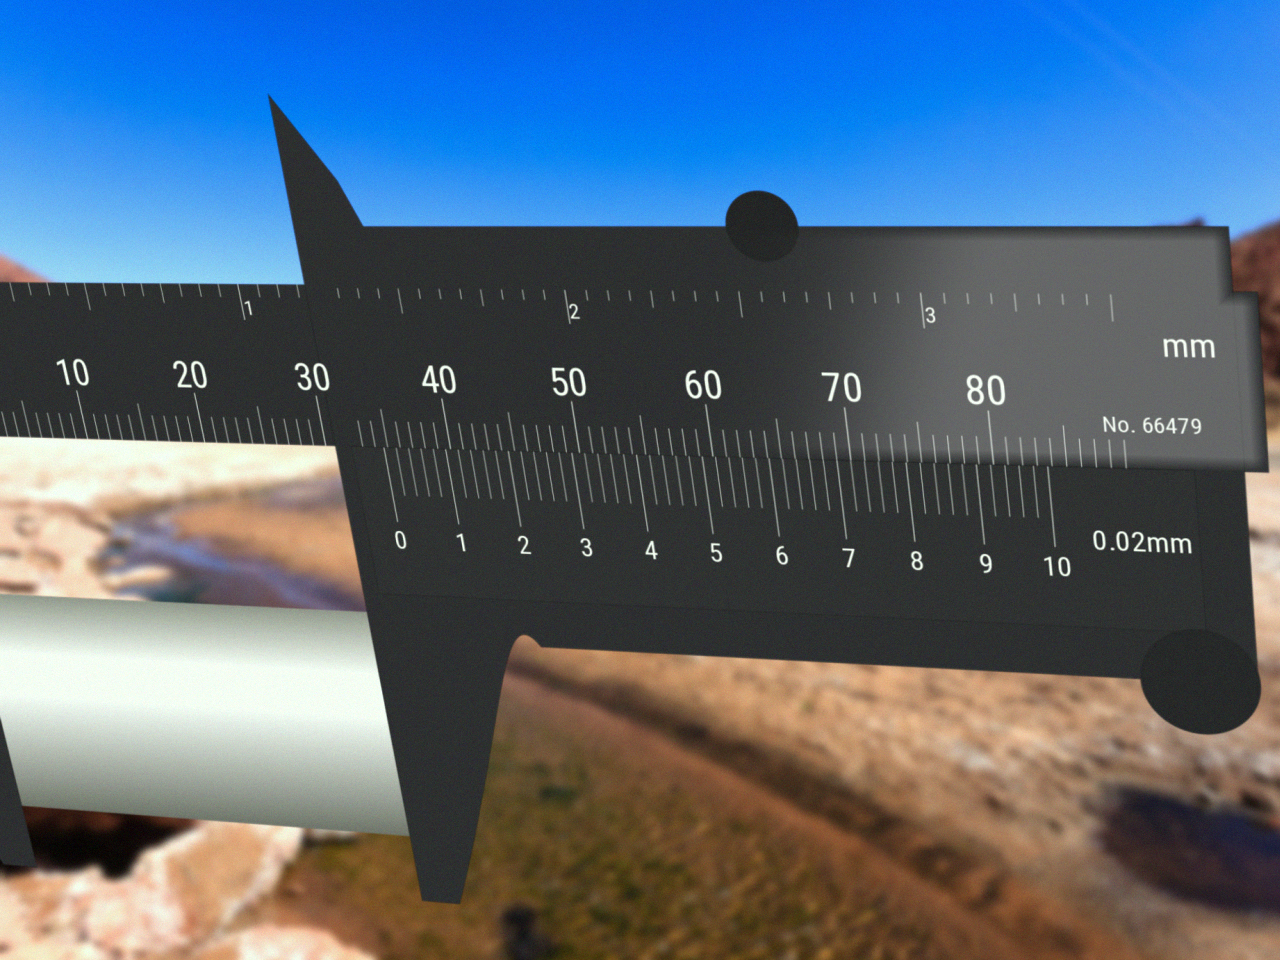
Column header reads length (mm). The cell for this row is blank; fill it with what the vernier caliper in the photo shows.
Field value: 34.7 mm
